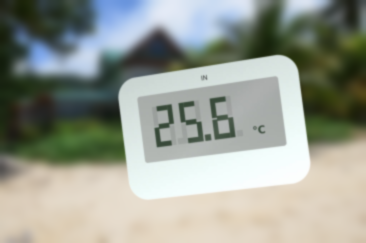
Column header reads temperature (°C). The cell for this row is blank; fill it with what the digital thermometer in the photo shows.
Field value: 25.6 °C
